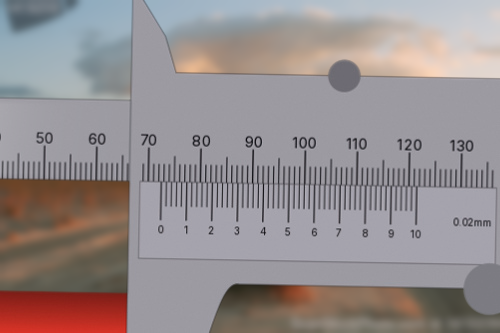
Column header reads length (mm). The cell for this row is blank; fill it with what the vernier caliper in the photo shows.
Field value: 72.5 mm
